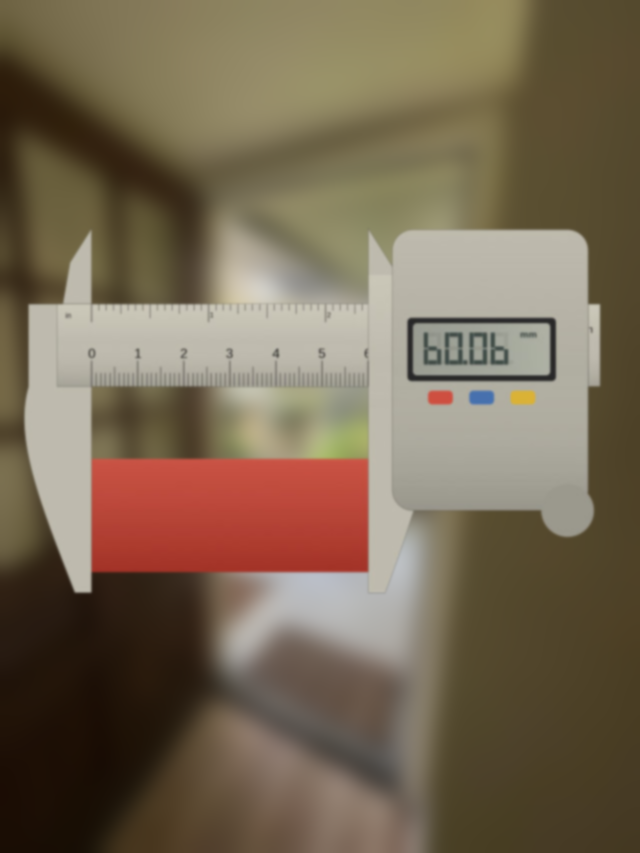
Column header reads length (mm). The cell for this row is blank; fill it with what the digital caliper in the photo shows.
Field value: 60.06 mm
